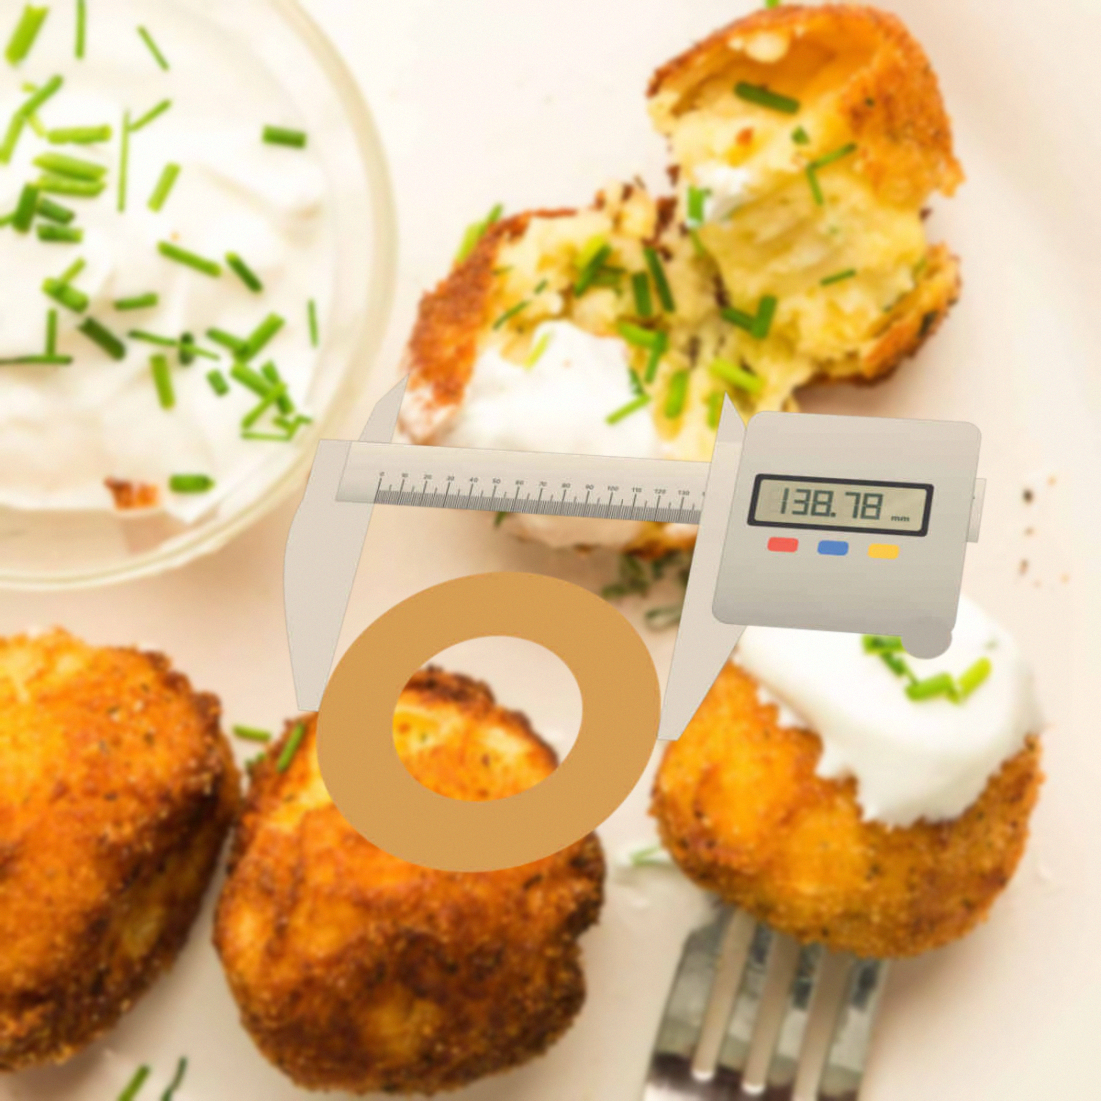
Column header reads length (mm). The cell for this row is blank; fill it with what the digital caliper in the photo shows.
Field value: 138.78 mm
